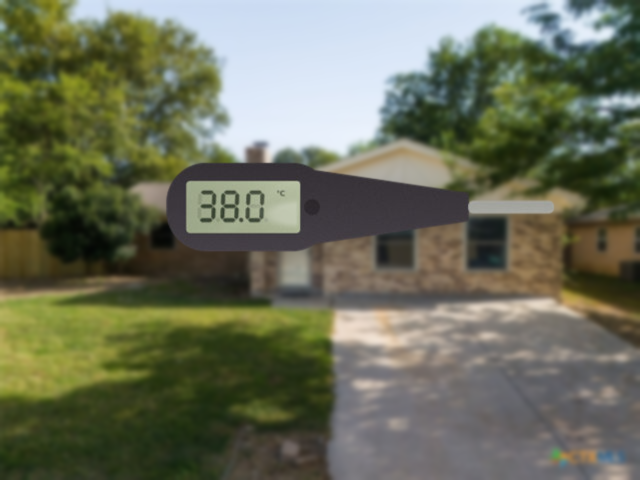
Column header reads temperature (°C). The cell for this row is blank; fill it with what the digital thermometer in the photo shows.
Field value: 38.0 °C
